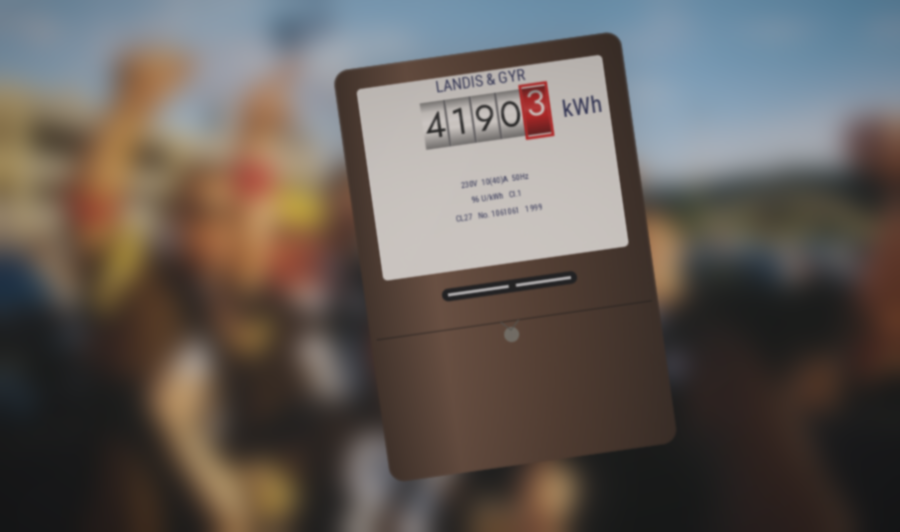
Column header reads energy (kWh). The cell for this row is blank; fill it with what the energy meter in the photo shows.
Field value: 4190.3 kWh
